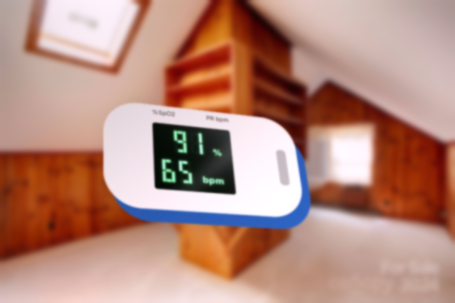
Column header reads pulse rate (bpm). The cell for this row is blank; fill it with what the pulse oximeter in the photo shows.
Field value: 65 bpm
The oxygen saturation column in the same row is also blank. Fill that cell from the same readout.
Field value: 91 %
